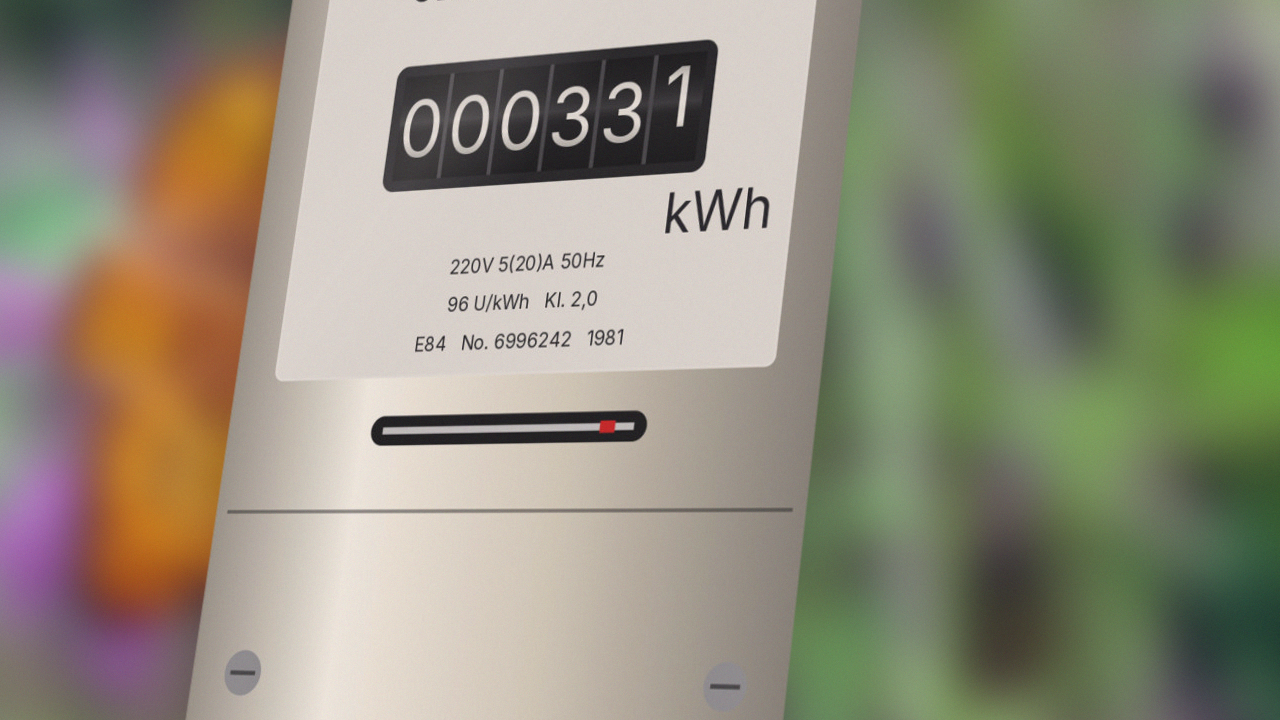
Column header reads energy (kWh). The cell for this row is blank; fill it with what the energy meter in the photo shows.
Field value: 331 kWh
